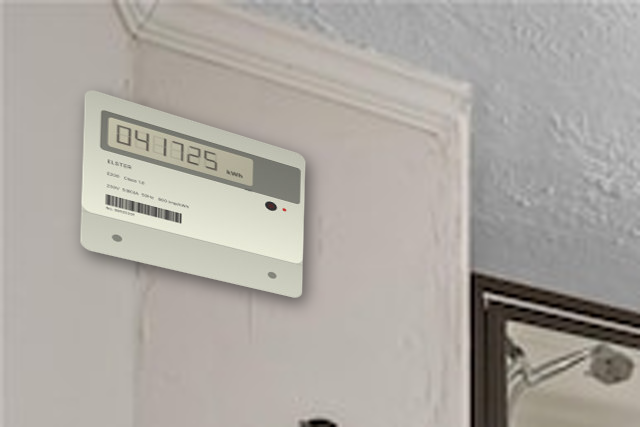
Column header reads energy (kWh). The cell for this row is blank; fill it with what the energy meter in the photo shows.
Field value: 41725 kWh
